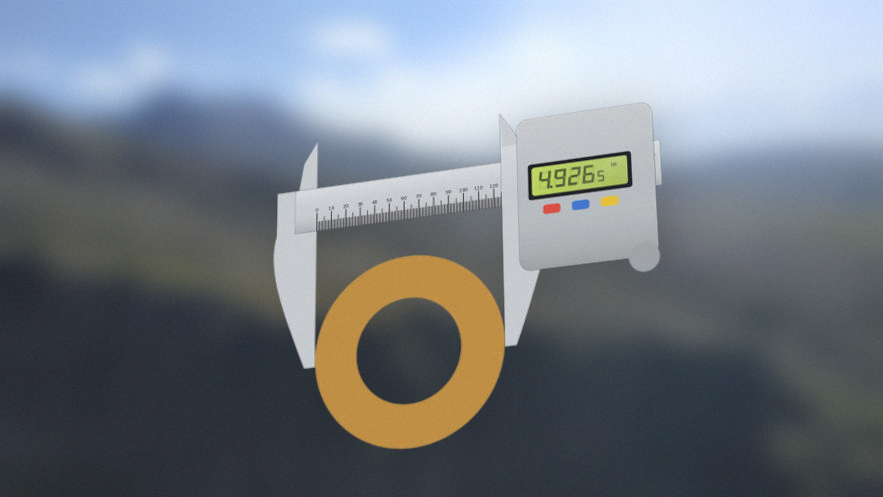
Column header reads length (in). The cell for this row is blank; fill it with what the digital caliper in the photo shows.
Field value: 4.9265 in
